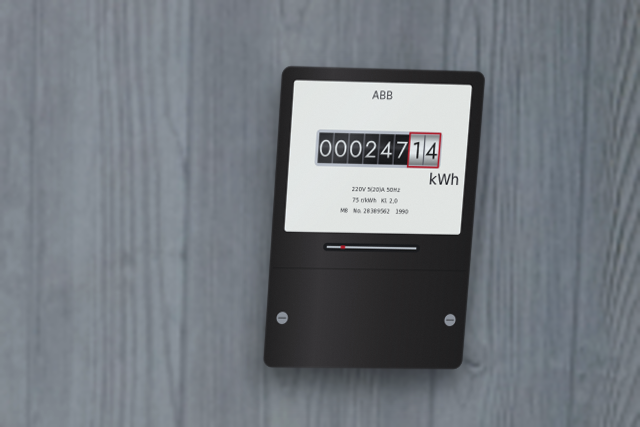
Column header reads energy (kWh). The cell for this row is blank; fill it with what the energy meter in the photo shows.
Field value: 247.14 kWh
